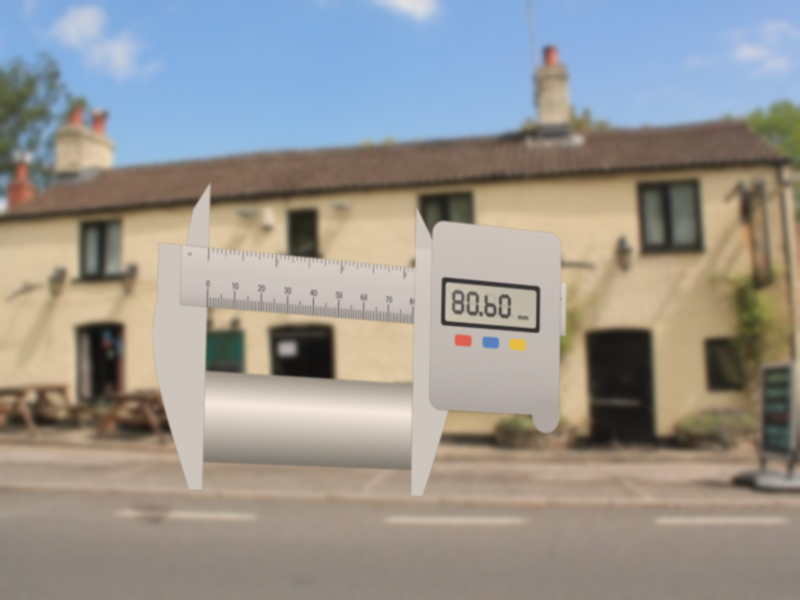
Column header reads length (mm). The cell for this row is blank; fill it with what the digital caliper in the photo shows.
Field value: 80.60 mm
